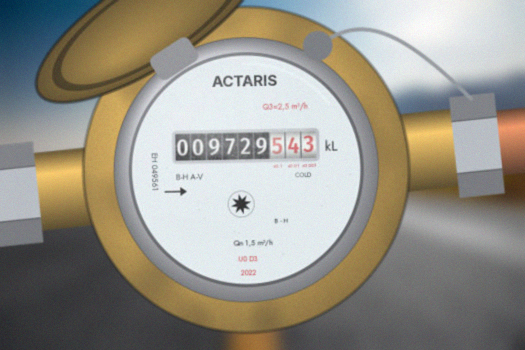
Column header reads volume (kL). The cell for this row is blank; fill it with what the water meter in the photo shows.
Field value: 9729.543 kL
